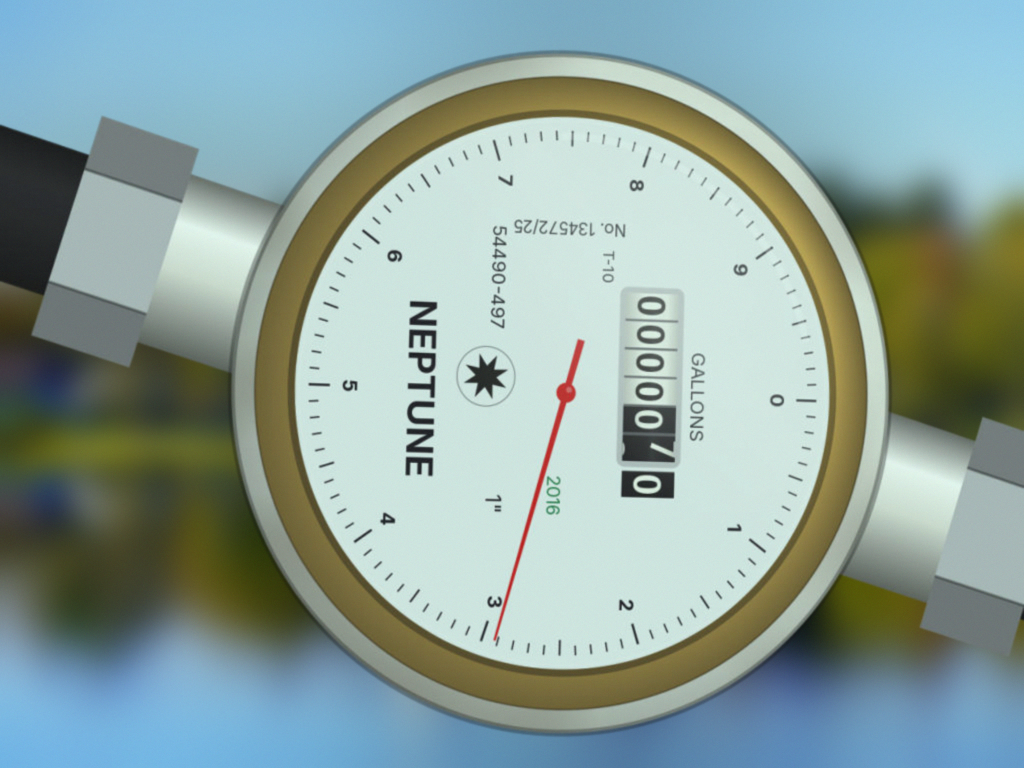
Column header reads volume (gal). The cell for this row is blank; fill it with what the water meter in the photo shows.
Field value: 72.9 gal
